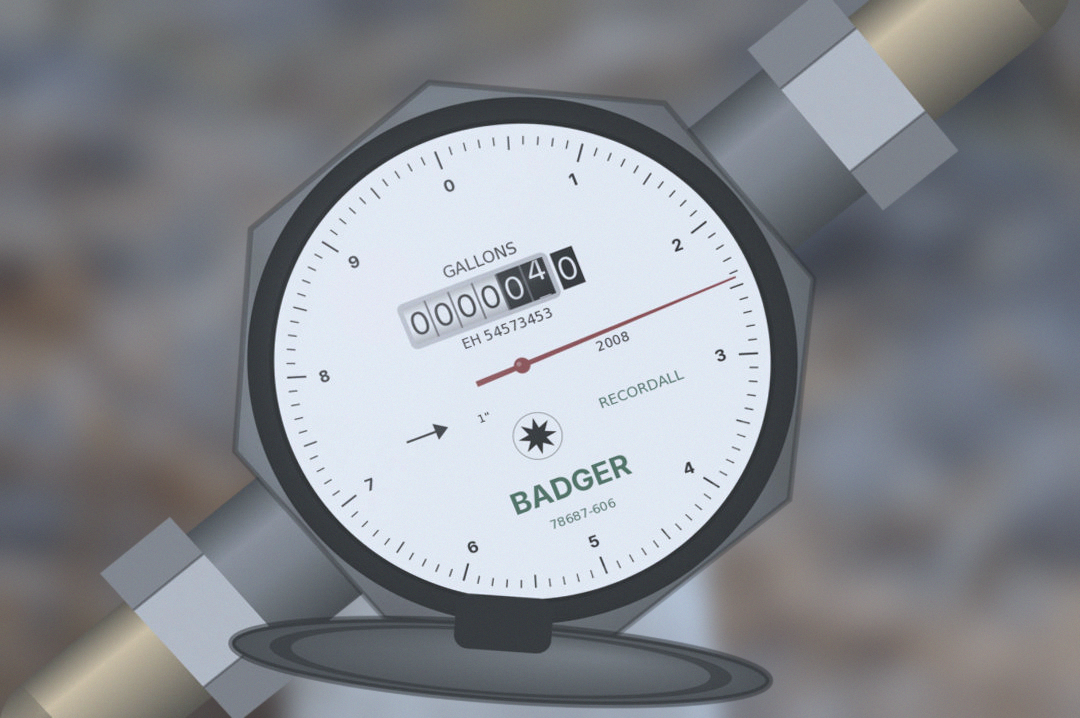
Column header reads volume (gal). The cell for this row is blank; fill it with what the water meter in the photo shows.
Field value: 42.4 gal
